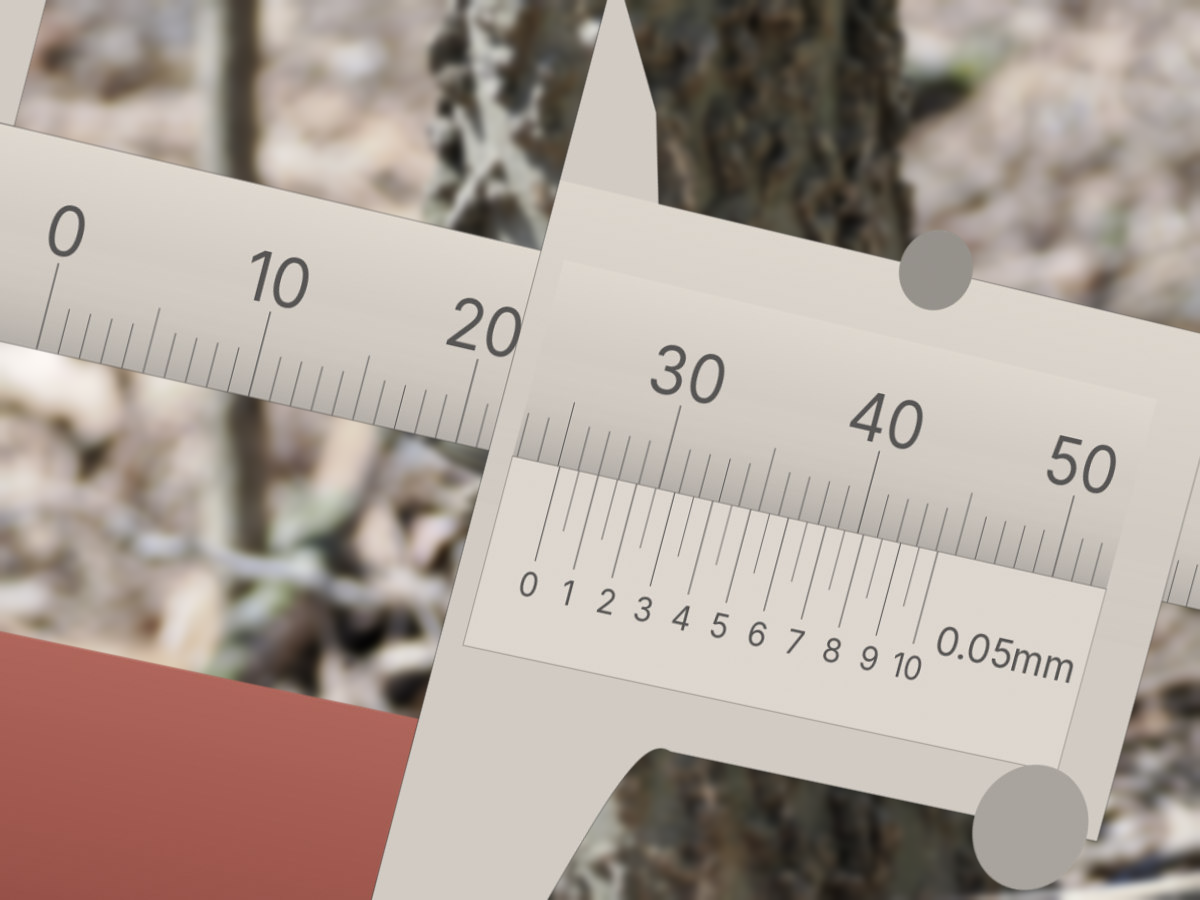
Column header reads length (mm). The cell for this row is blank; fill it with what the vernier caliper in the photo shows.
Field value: 25.1 mm
